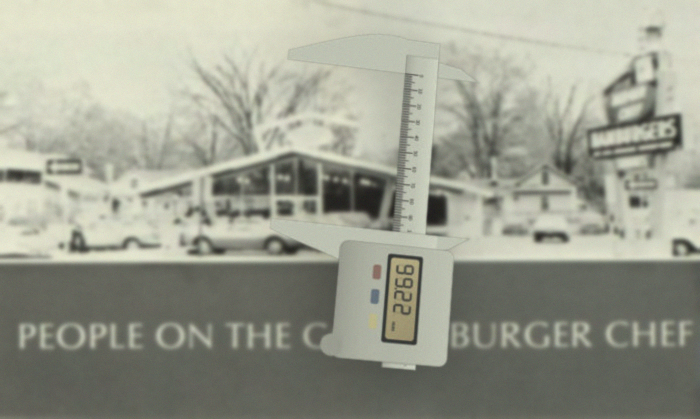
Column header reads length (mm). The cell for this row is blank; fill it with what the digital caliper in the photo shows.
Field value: 99.22 mm
